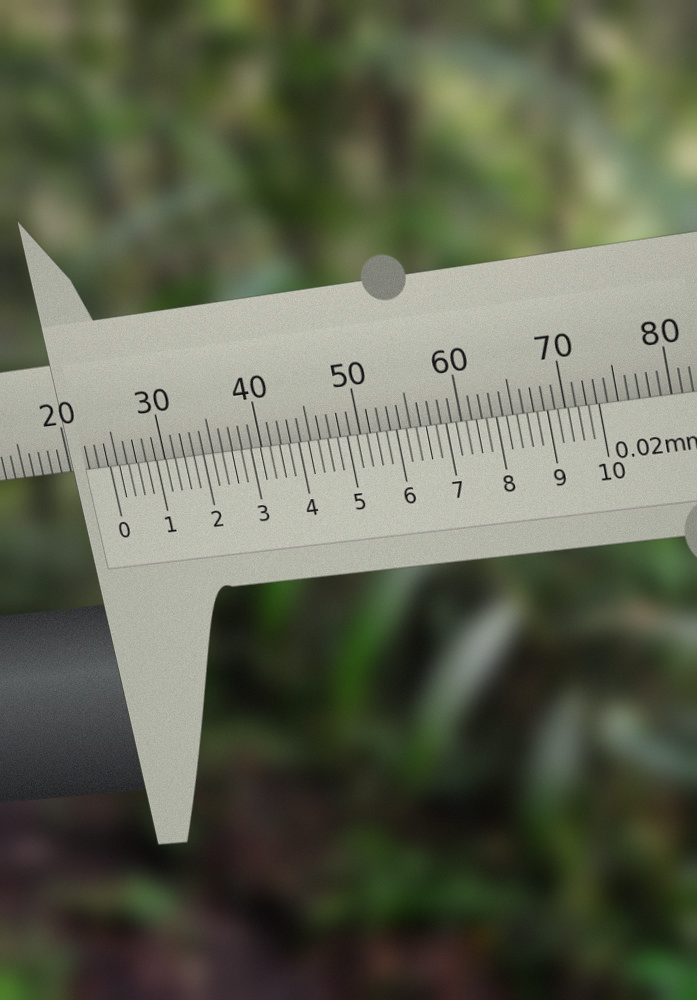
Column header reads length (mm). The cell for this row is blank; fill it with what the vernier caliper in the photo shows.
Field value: 24.2 mm
